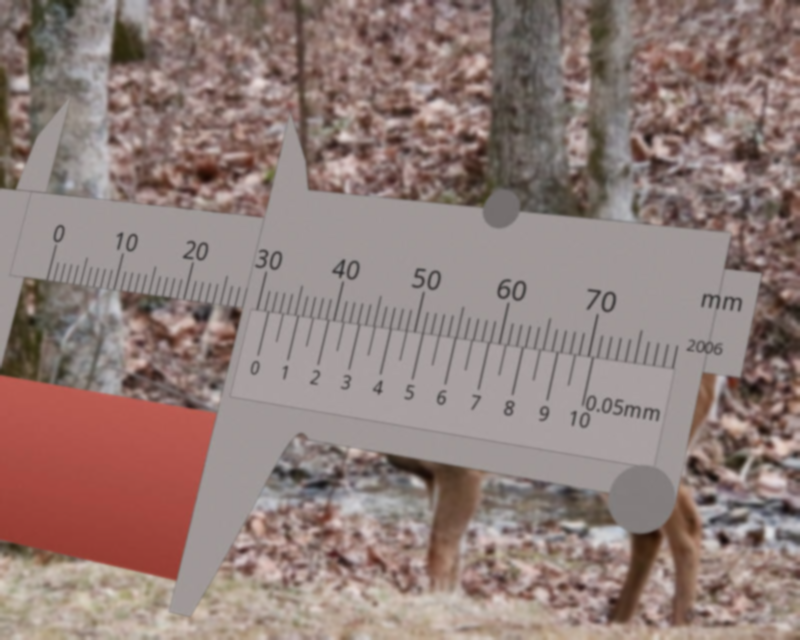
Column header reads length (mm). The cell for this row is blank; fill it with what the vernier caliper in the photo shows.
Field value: 31.5 mm
